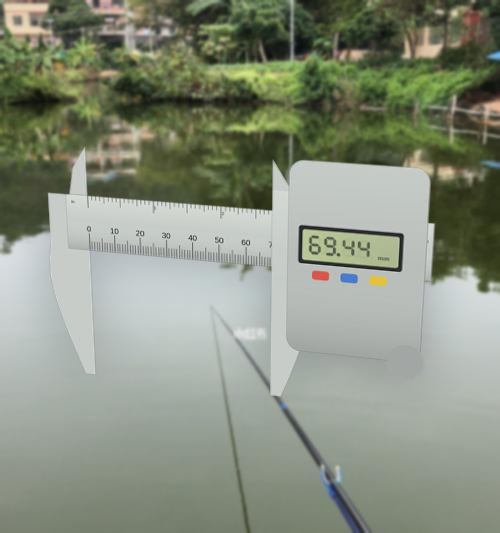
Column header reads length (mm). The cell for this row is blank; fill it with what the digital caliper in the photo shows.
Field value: 69.44 mm
